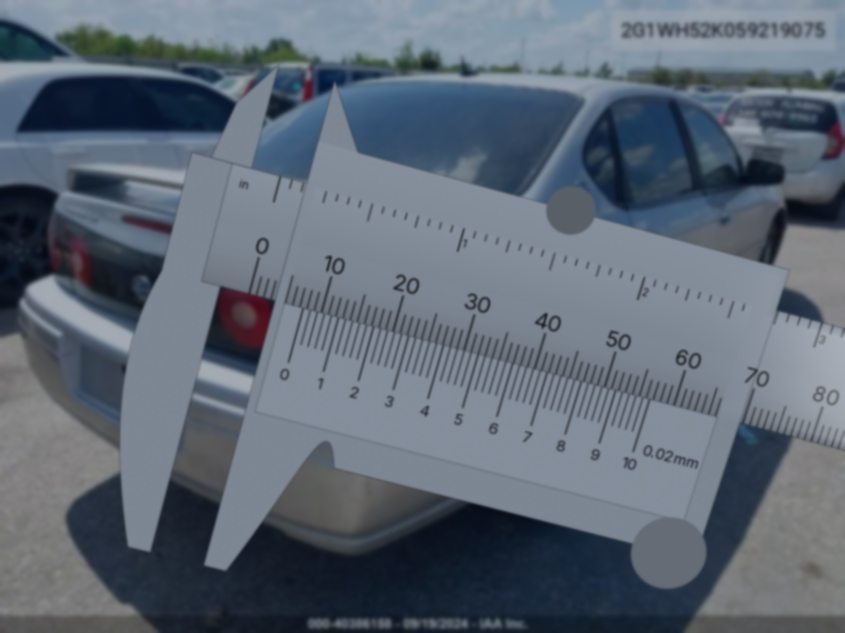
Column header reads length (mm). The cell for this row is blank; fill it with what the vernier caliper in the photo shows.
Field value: 7.5 mm
